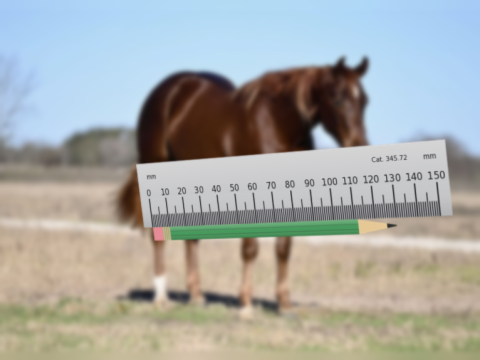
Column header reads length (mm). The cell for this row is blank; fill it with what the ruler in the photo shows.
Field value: 130 mm
